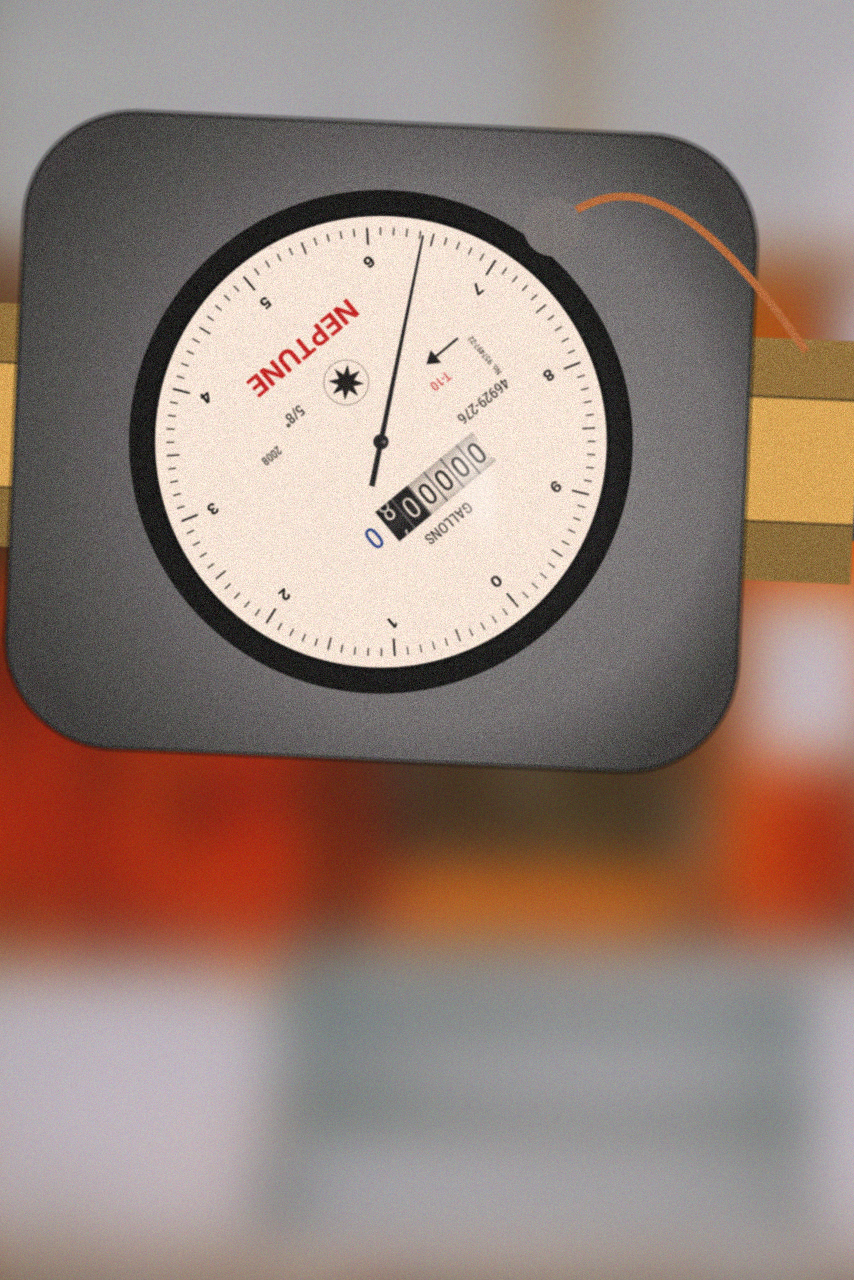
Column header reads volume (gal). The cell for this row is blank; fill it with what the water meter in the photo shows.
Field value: 76.4 gal
